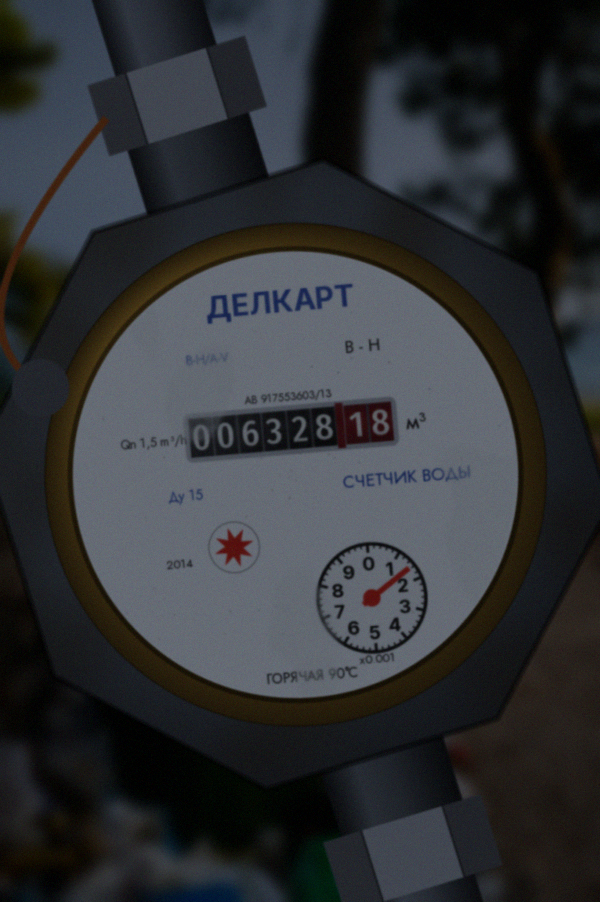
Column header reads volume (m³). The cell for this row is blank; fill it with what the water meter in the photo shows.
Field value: 6328.181 m³
